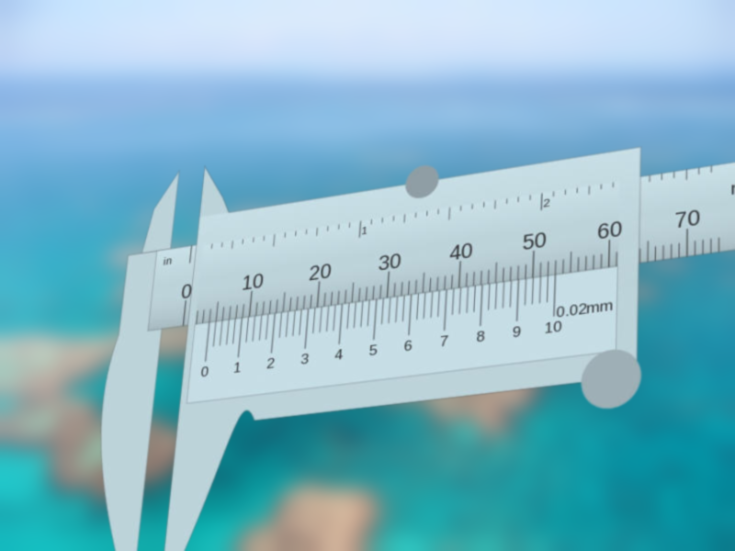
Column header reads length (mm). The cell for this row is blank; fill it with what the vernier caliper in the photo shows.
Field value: 4.0 mm
